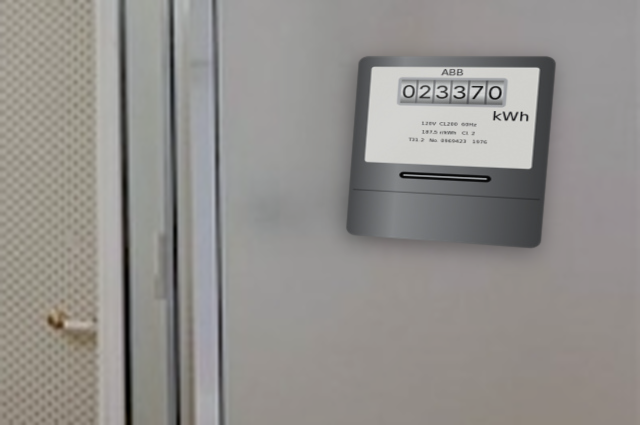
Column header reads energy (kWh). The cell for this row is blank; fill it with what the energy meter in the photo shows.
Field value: 23370 kWh
